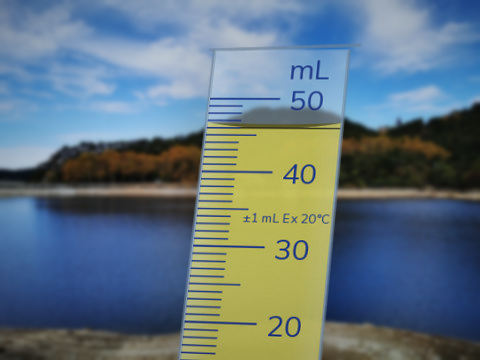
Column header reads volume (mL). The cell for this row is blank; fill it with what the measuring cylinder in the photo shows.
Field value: 46 mL
